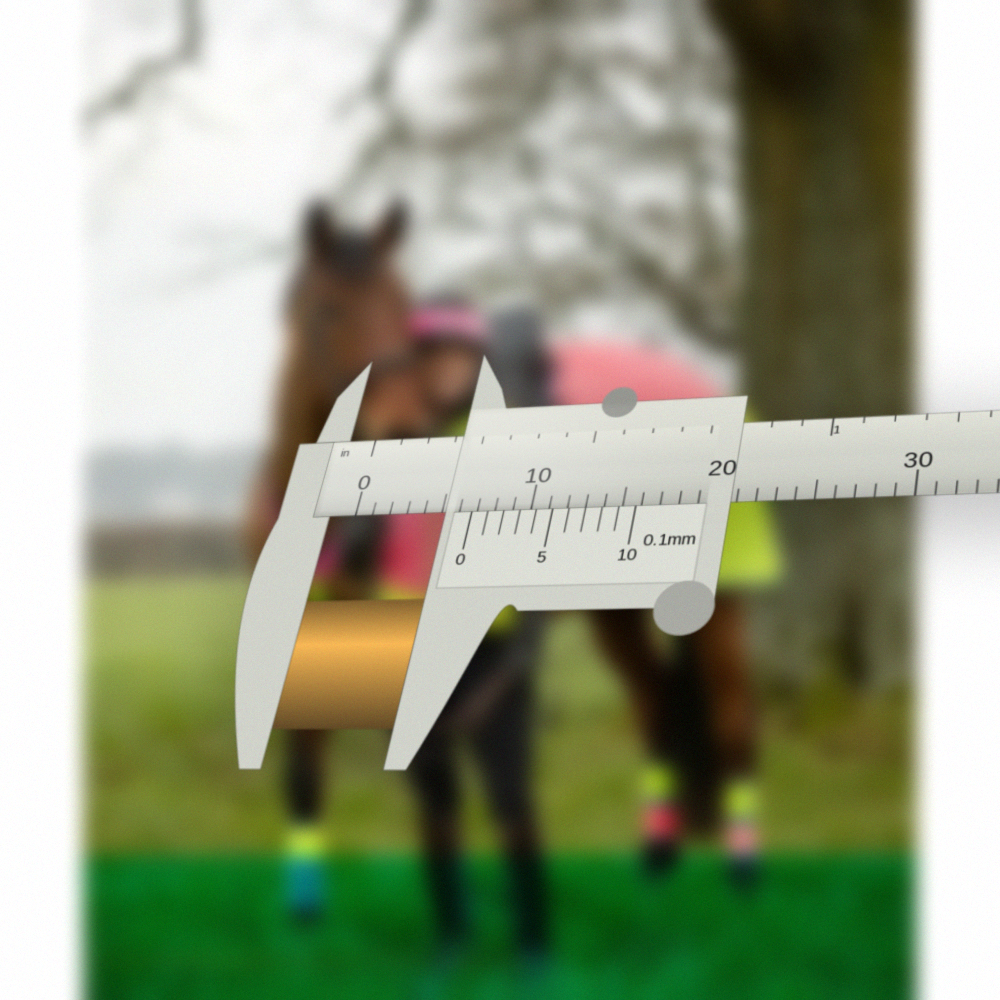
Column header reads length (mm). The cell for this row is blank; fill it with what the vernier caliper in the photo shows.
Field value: 6.7 mm
